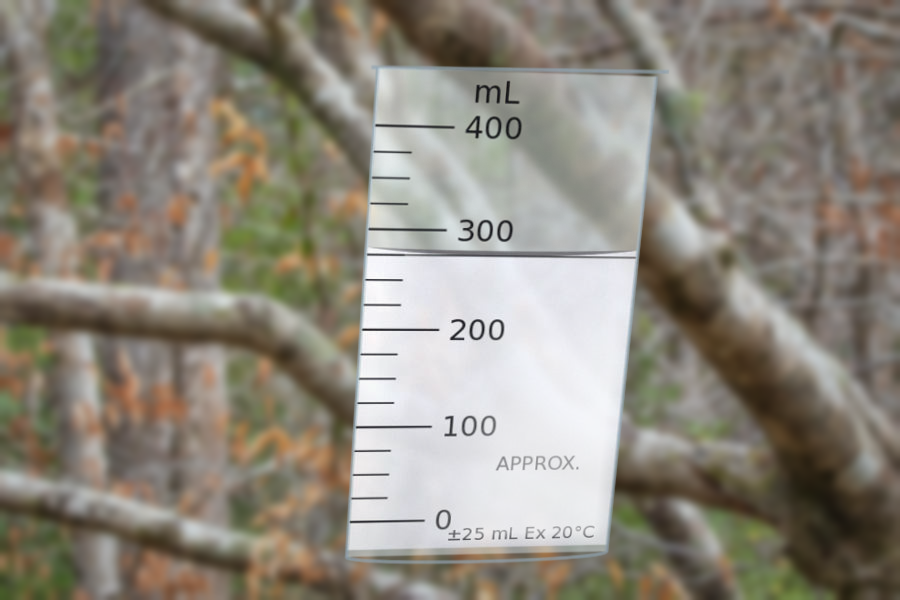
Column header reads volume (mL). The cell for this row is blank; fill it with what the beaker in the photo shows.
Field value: 275 mL
